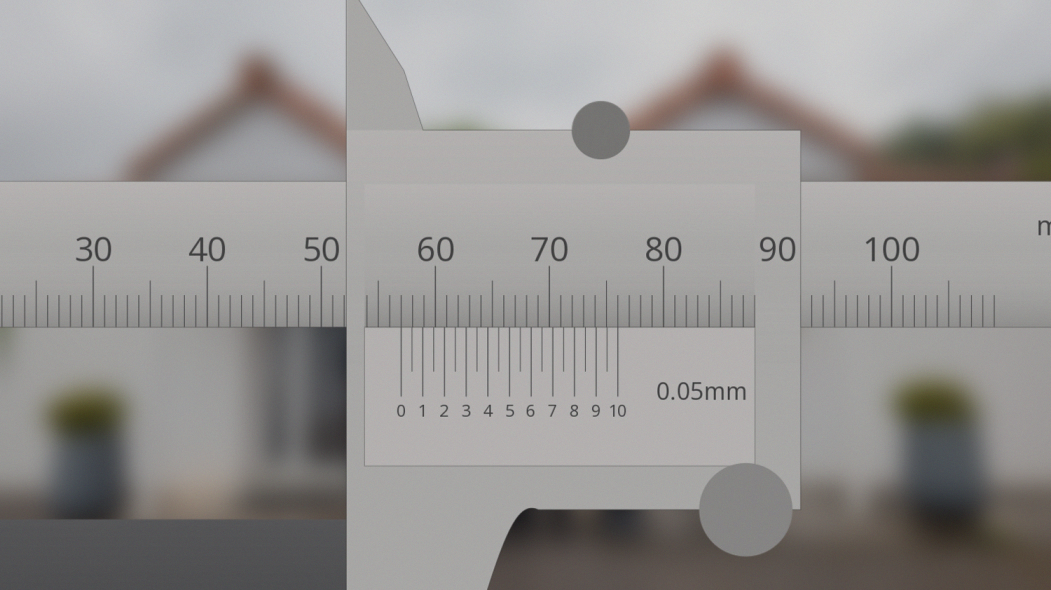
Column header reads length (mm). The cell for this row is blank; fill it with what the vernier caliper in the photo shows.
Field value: 57.0 mm
